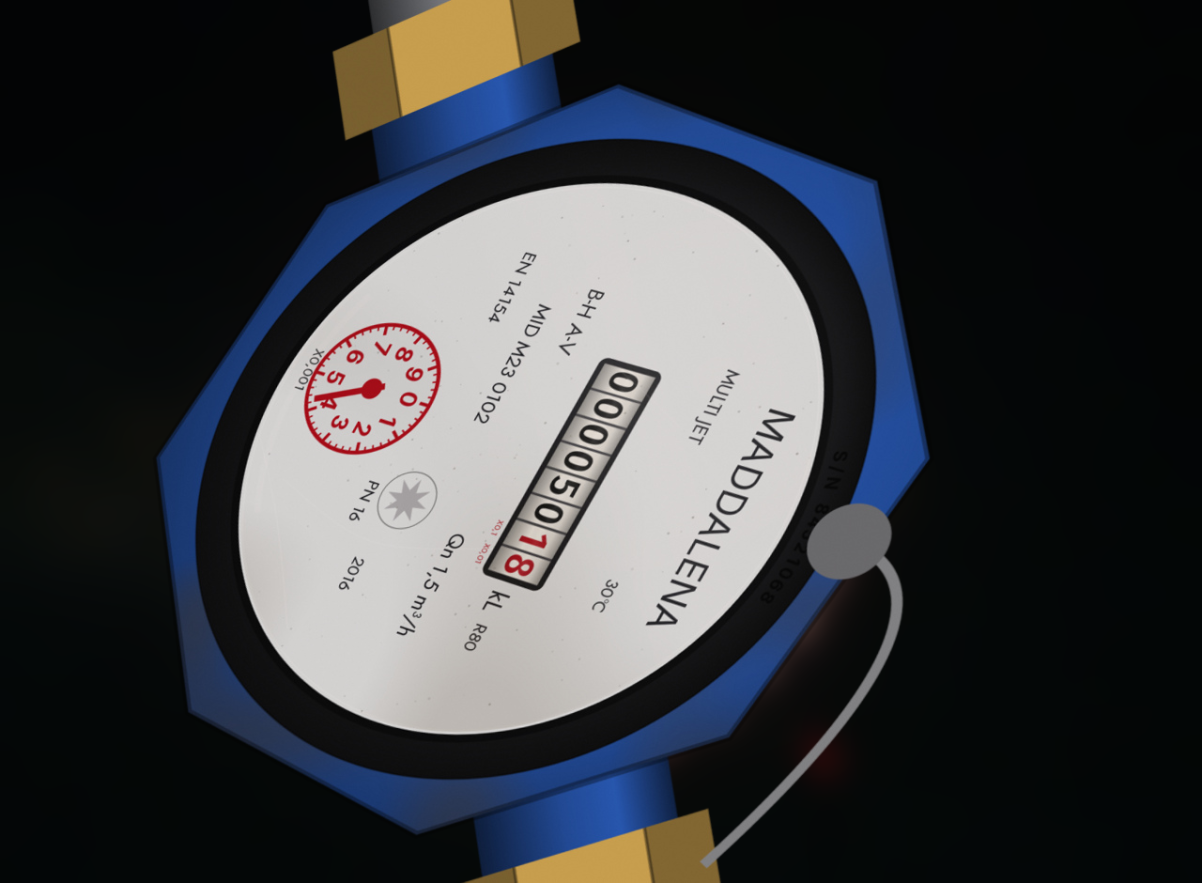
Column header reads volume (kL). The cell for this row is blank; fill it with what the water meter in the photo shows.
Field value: 50.184 kL
